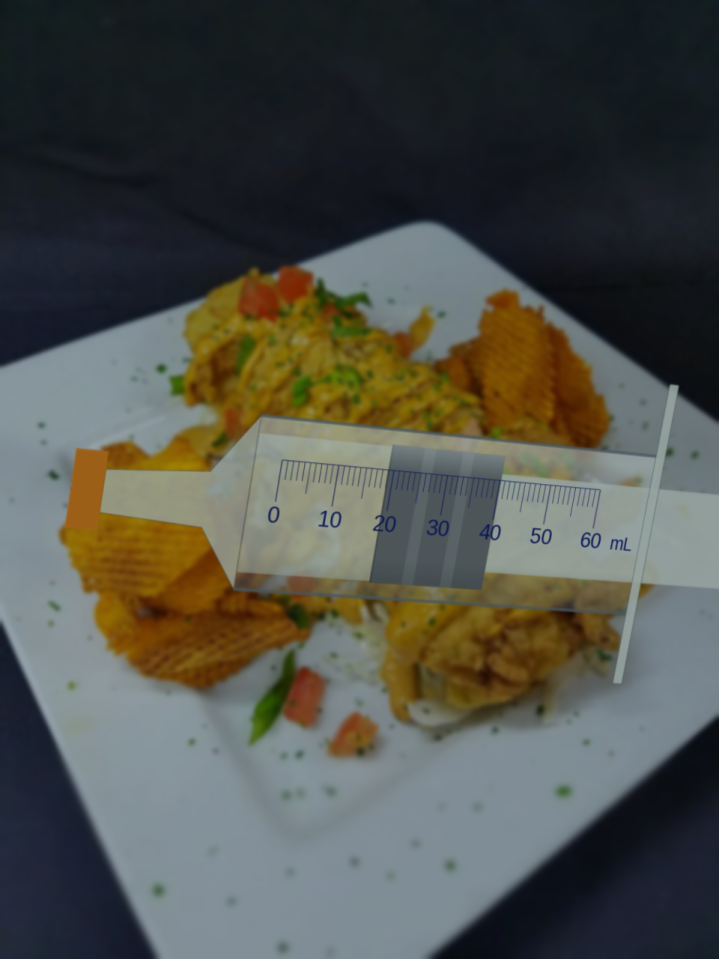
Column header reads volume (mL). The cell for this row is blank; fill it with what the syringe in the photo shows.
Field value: 19 mL
